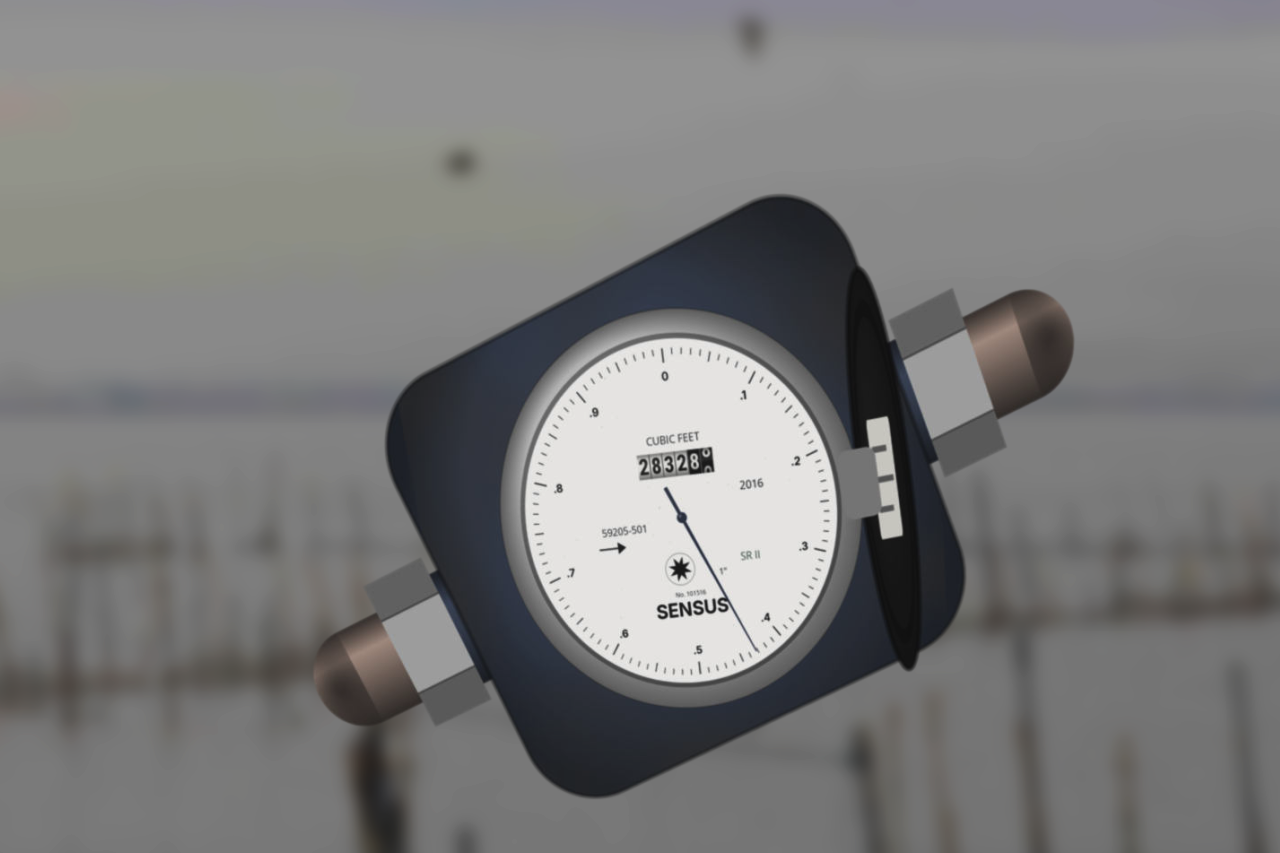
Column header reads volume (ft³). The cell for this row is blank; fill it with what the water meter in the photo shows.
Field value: 283288.43 ft³
